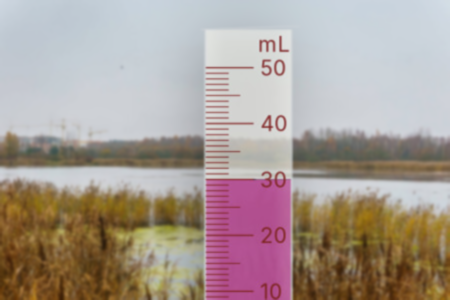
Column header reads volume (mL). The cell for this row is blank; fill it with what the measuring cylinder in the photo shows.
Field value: 30 mL
